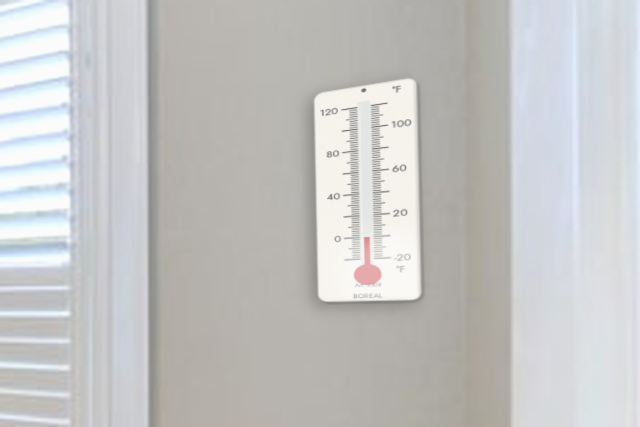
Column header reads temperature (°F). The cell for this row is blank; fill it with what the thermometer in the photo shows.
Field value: 0 °F
